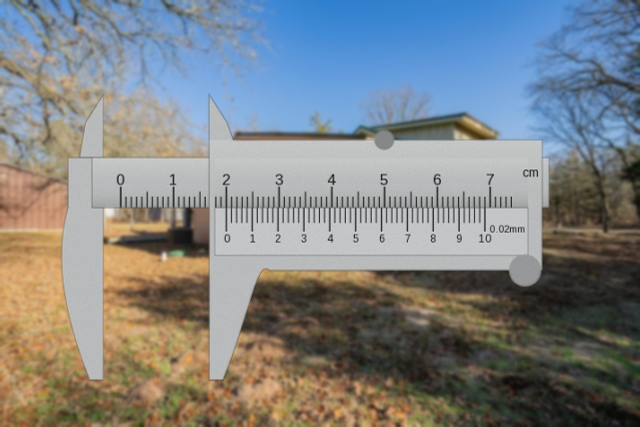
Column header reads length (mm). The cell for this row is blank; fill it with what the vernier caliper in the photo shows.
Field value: 20.0 mm
